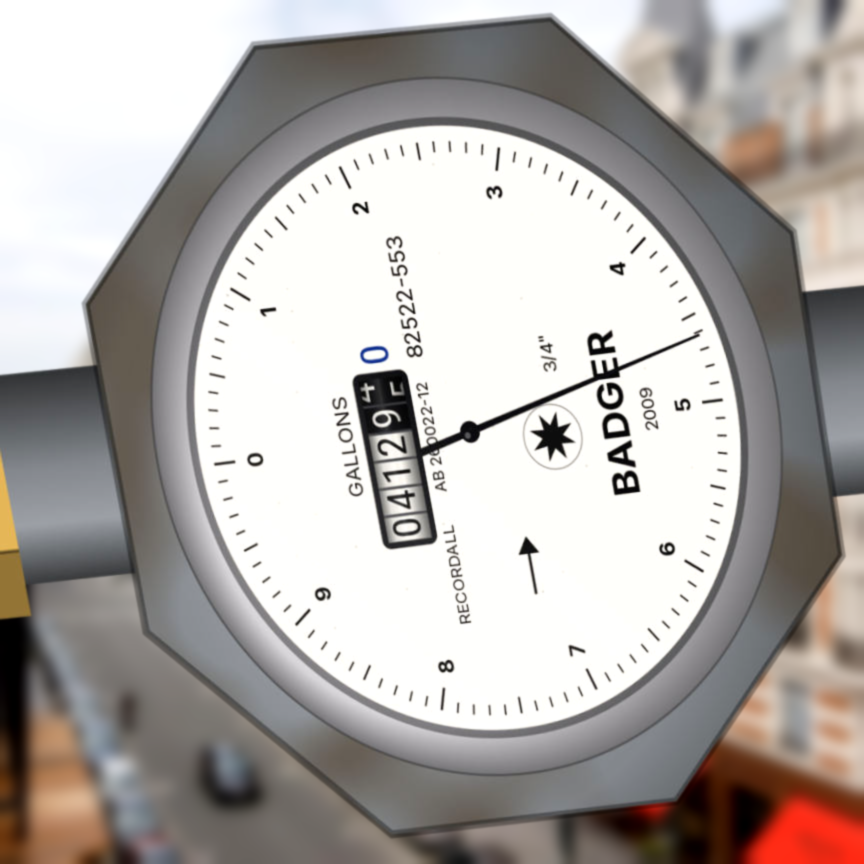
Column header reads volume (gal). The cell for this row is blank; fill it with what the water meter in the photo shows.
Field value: 412944.6 gal
